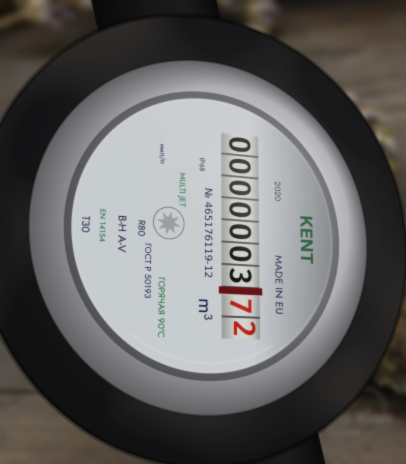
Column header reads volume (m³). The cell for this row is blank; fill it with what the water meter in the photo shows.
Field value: 3.72 m³
